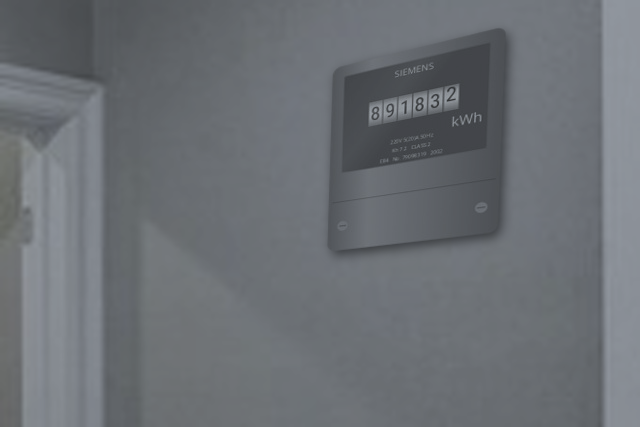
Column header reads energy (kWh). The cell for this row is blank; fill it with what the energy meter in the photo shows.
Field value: 891832 kWh
